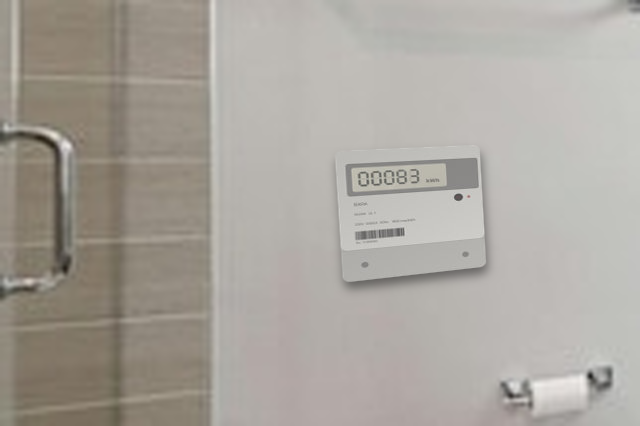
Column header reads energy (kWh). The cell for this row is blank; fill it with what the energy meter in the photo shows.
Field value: 83 kWh
